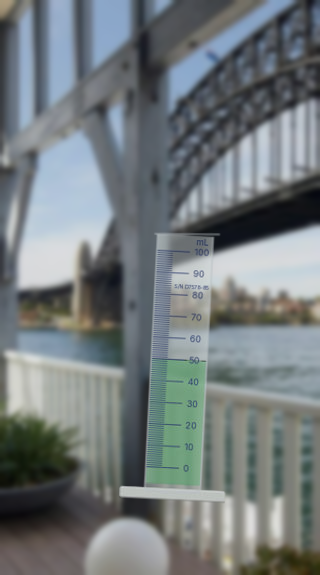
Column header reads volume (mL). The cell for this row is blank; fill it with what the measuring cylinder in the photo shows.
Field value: 50 mL
